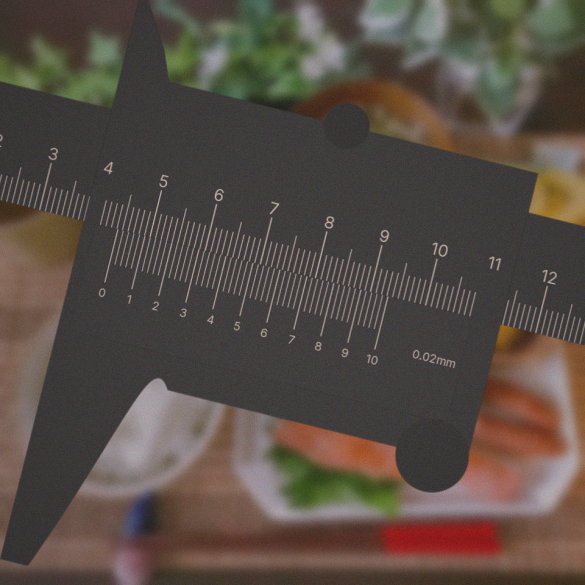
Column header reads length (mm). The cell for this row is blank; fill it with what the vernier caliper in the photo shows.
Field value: 44.2 mm
